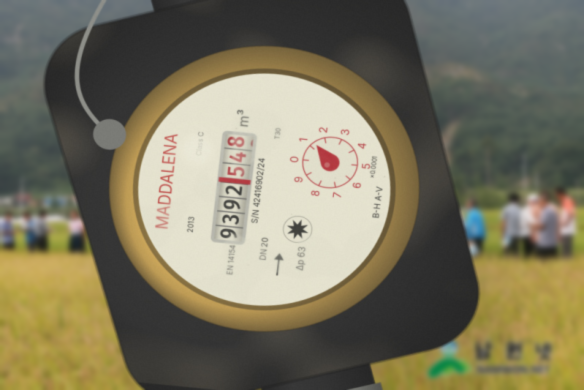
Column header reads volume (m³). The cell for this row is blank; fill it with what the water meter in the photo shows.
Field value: 9392.5481 m³
